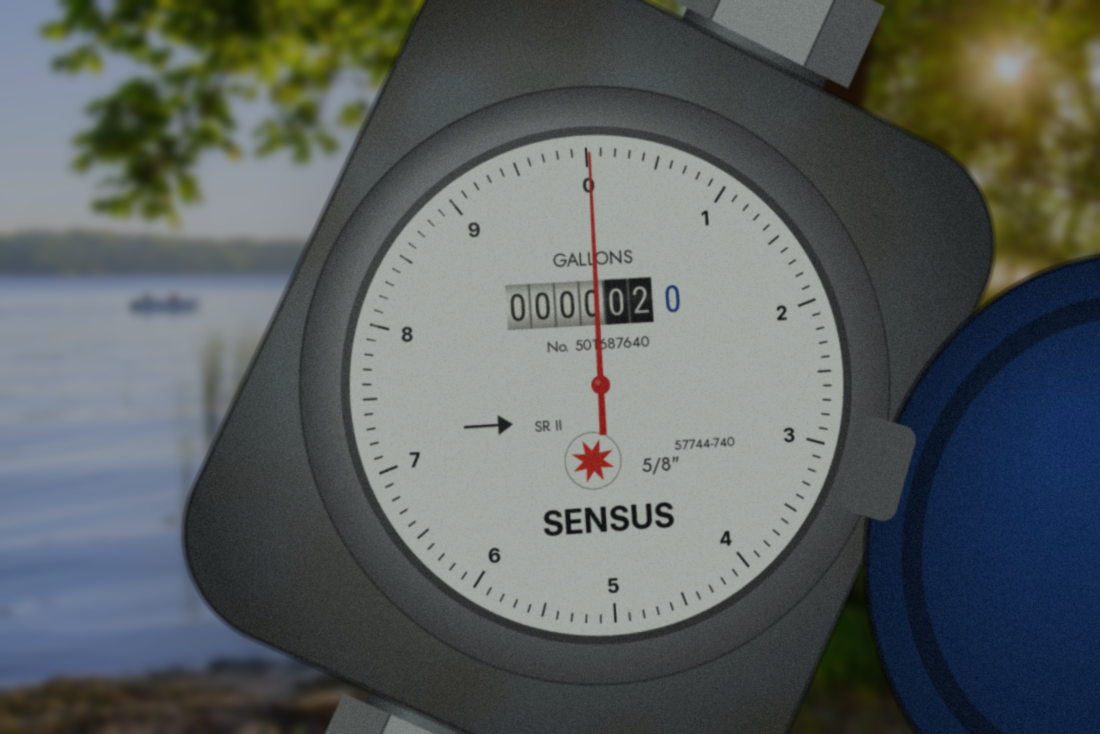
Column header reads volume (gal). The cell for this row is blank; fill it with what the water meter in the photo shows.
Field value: 20.0 gal
